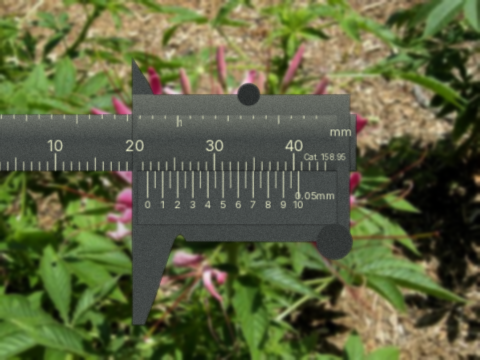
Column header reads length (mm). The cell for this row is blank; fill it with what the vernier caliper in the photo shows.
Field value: 21.6 mm
